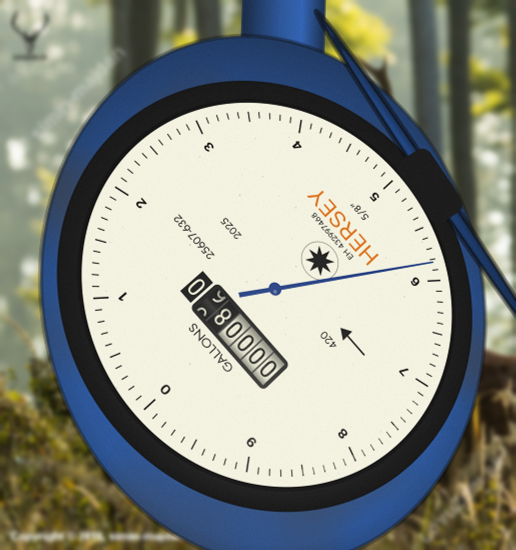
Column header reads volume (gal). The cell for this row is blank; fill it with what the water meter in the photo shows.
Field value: 855.8 gal
